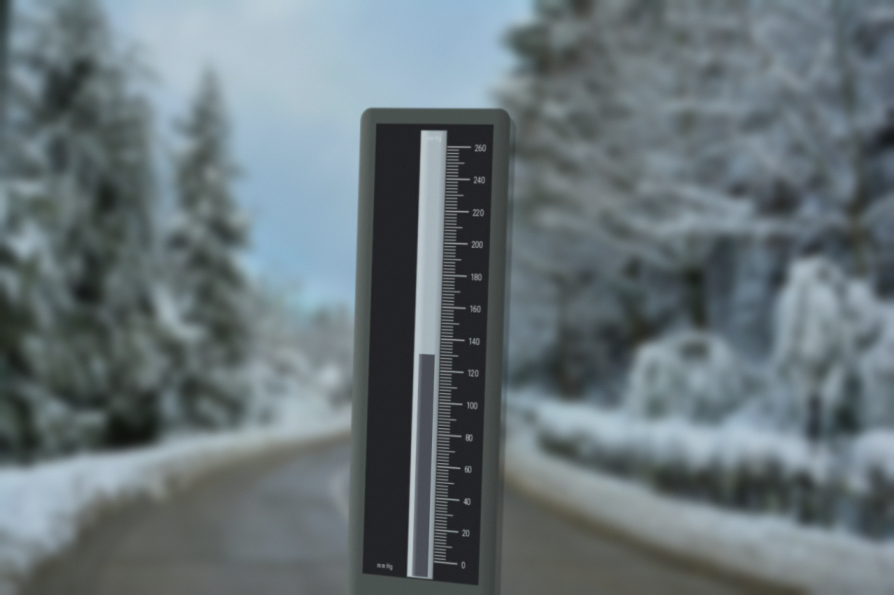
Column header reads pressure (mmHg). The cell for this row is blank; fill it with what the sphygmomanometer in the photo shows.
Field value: 130 mmHg
